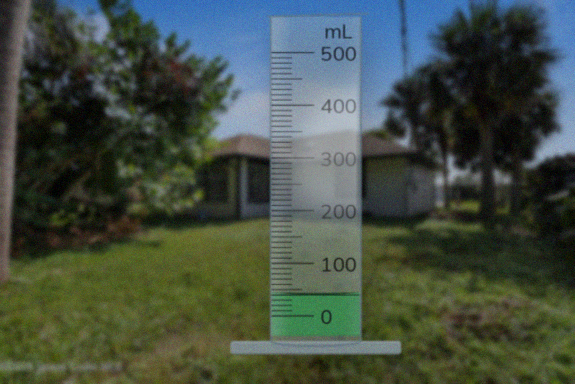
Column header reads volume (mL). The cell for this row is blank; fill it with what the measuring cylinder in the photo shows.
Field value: 40 mL
